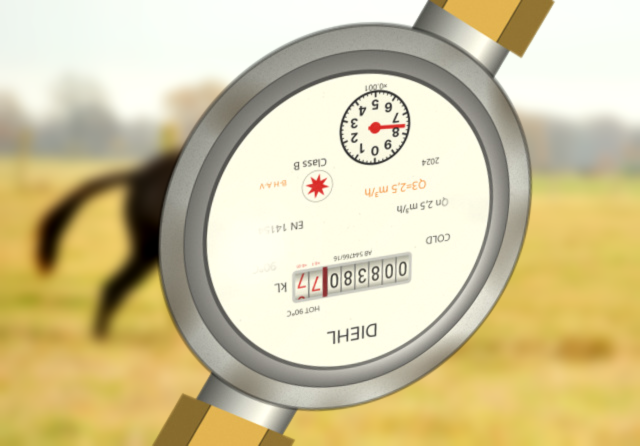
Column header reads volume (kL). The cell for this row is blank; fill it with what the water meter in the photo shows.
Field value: 8380.767 kL
